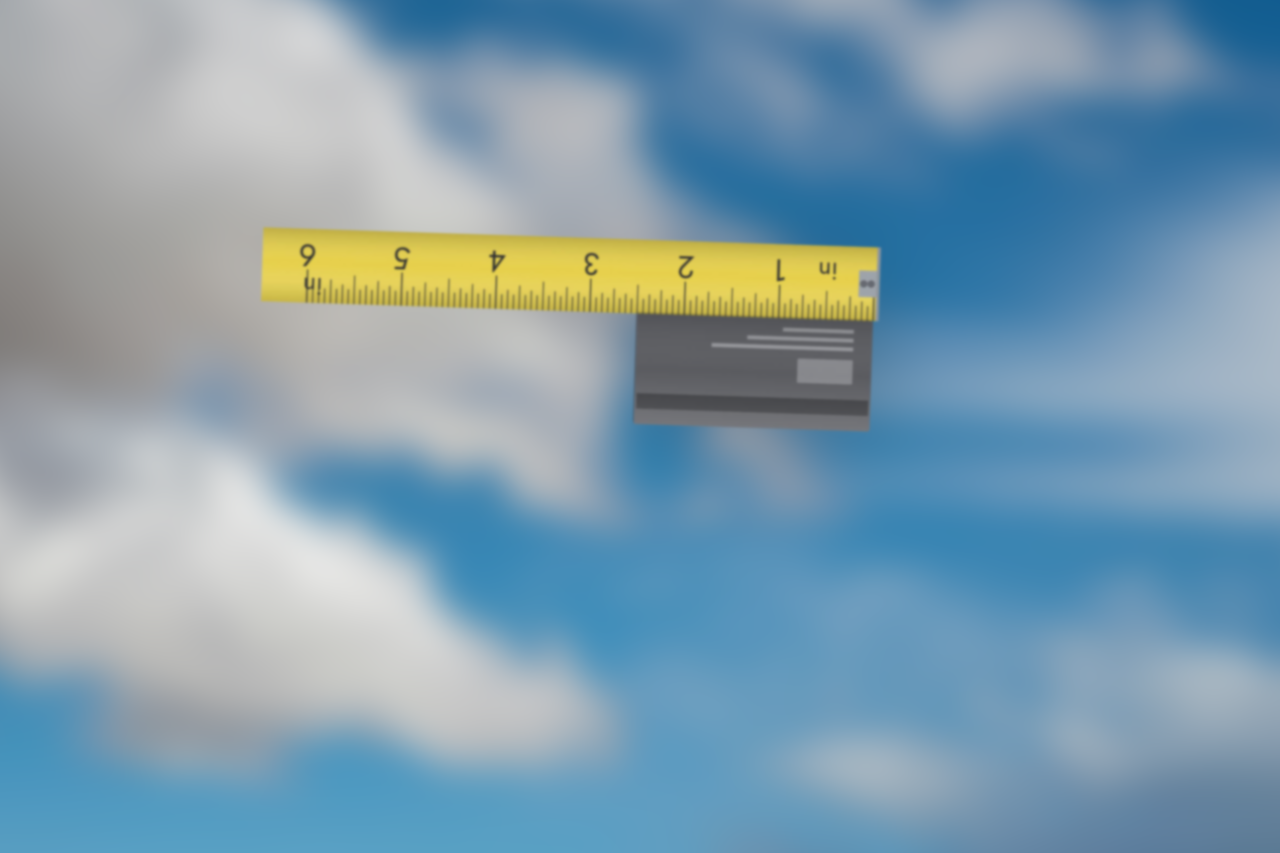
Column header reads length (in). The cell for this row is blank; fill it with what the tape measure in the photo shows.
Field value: 2.5 in
